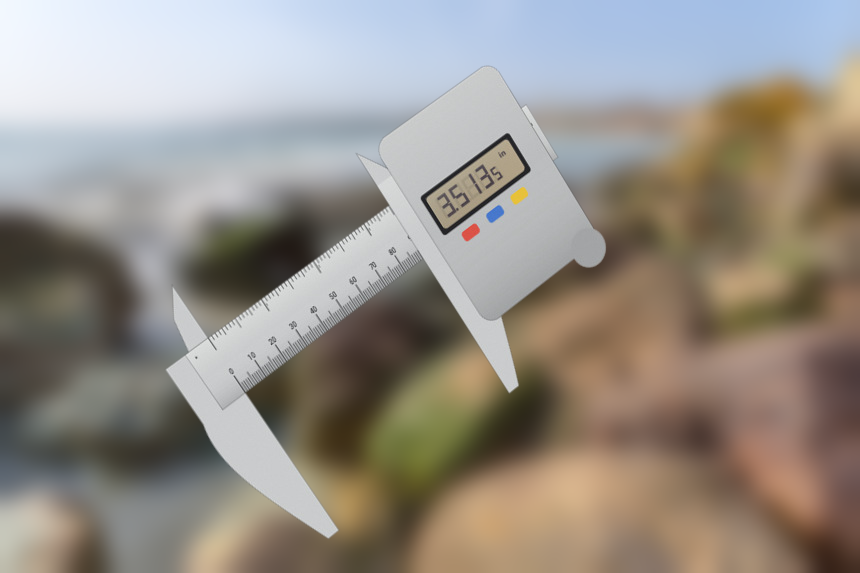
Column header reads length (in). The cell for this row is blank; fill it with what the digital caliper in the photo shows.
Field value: 3.5135 in
